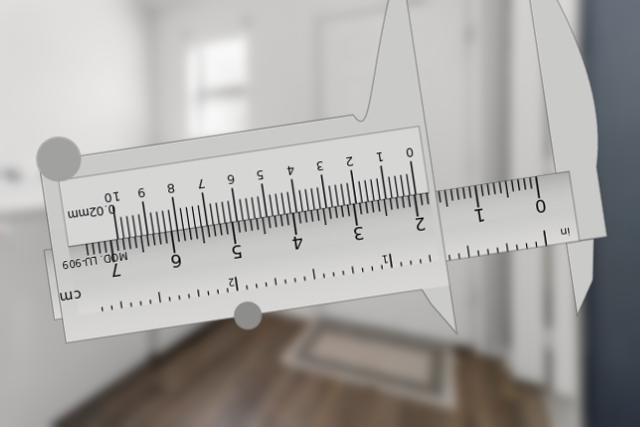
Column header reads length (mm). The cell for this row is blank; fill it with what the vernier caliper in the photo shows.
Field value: 19.8 mm
